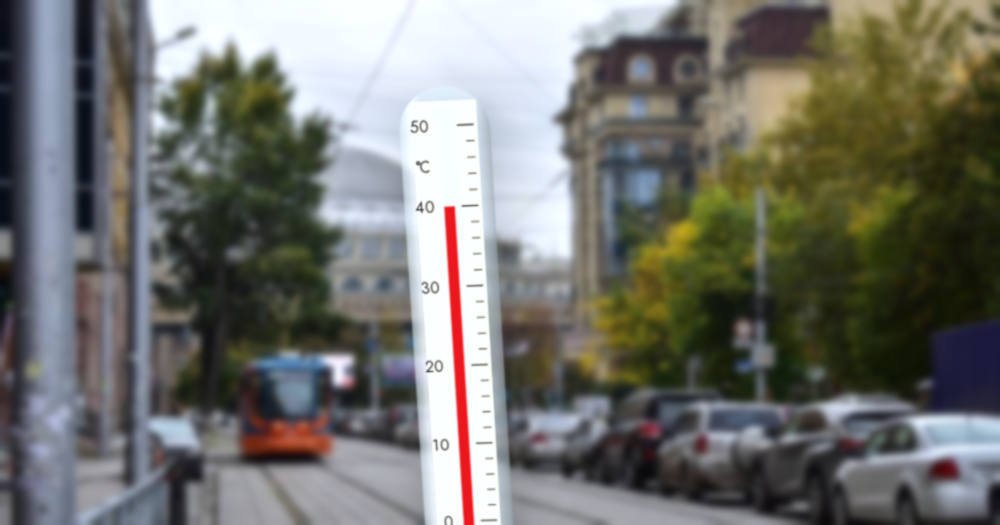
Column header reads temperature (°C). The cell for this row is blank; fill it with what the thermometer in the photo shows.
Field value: 40 °C
